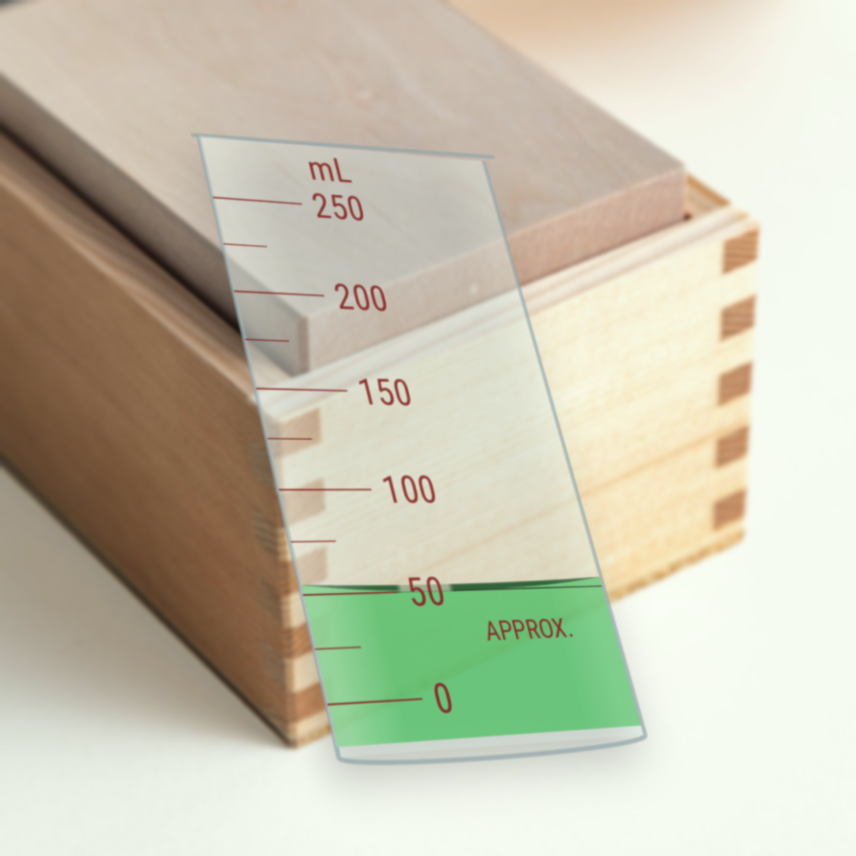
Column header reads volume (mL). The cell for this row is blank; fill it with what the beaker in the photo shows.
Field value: 50 mL
